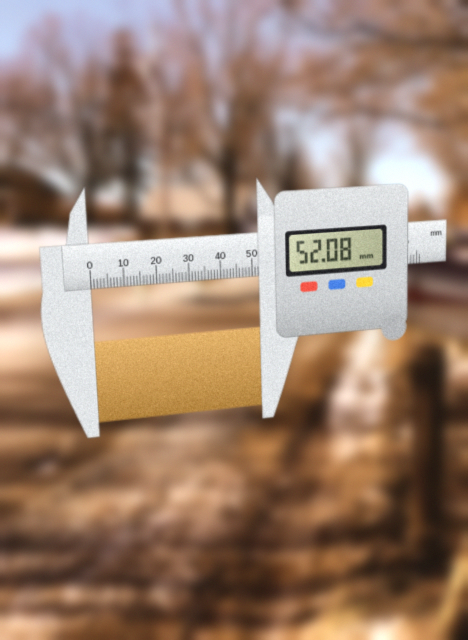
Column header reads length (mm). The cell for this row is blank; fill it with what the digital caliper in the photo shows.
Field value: 52.08 mm
